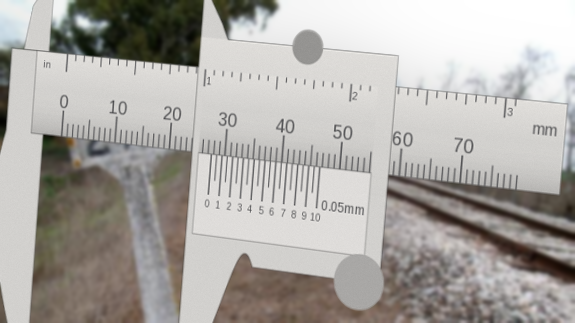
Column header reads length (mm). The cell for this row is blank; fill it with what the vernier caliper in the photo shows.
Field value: 27.6 mm
